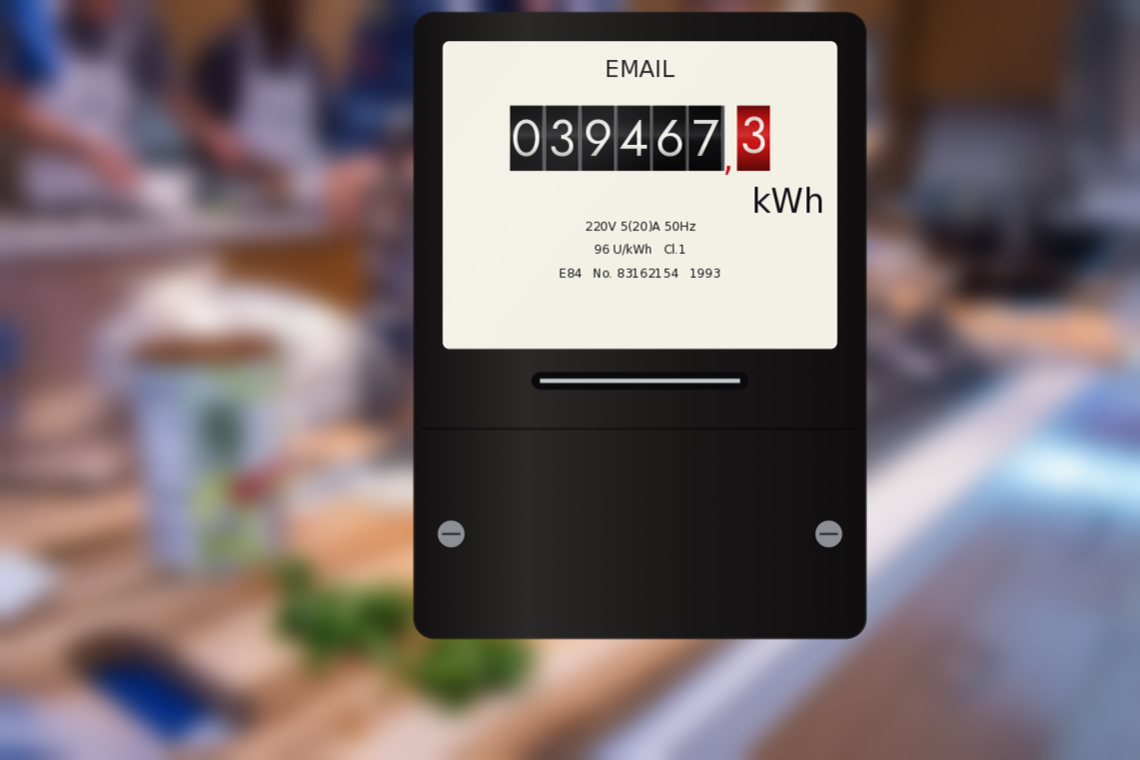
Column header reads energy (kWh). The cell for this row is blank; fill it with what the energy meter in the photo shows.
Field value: 39467.3 kWh
